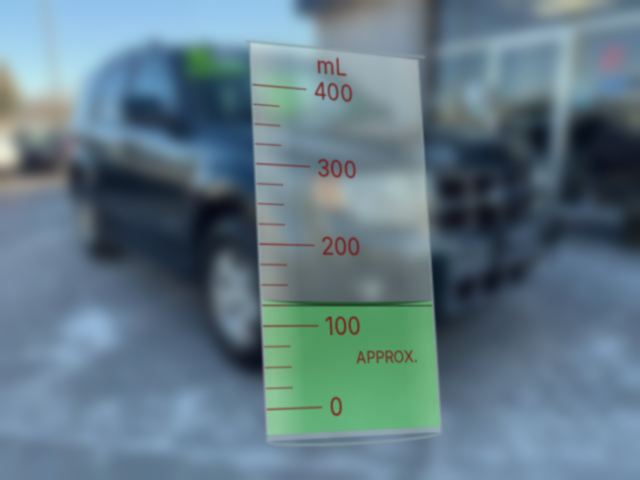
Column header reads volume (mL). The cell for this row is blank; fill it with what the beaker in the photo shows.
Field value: 125 mL
